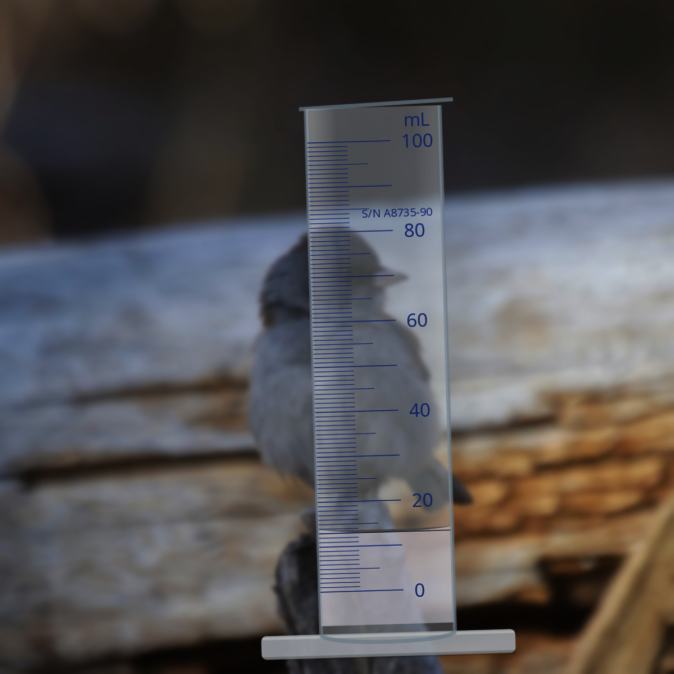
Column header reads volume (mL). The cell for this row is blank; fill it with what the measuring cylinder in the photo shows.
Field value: 13 mL
